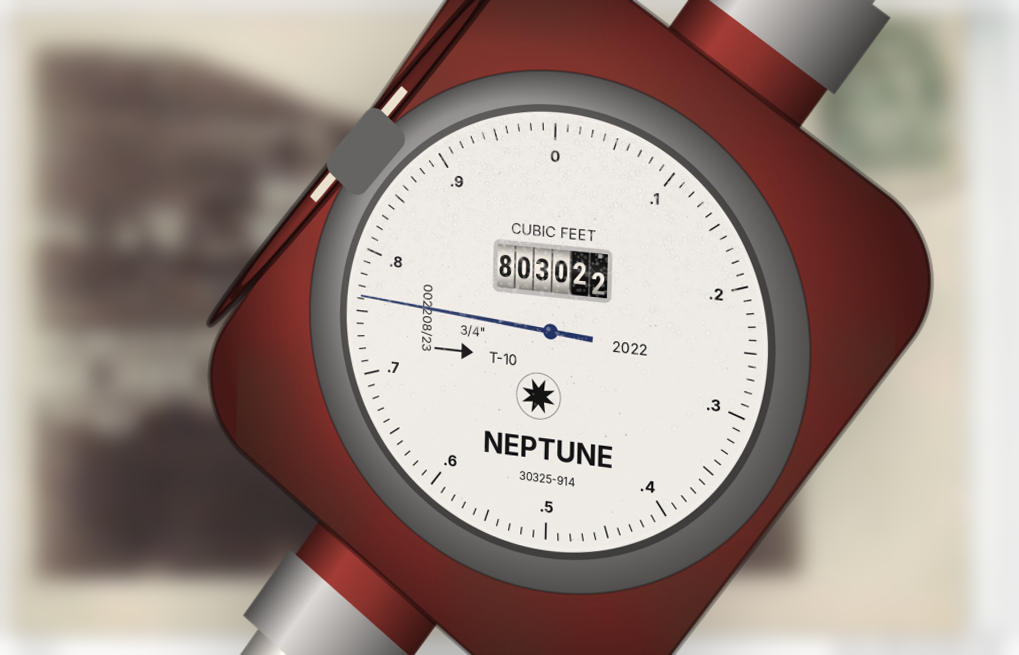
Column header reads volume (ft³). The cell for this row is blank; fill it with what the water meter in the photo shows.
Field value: 803021.76 ft³
